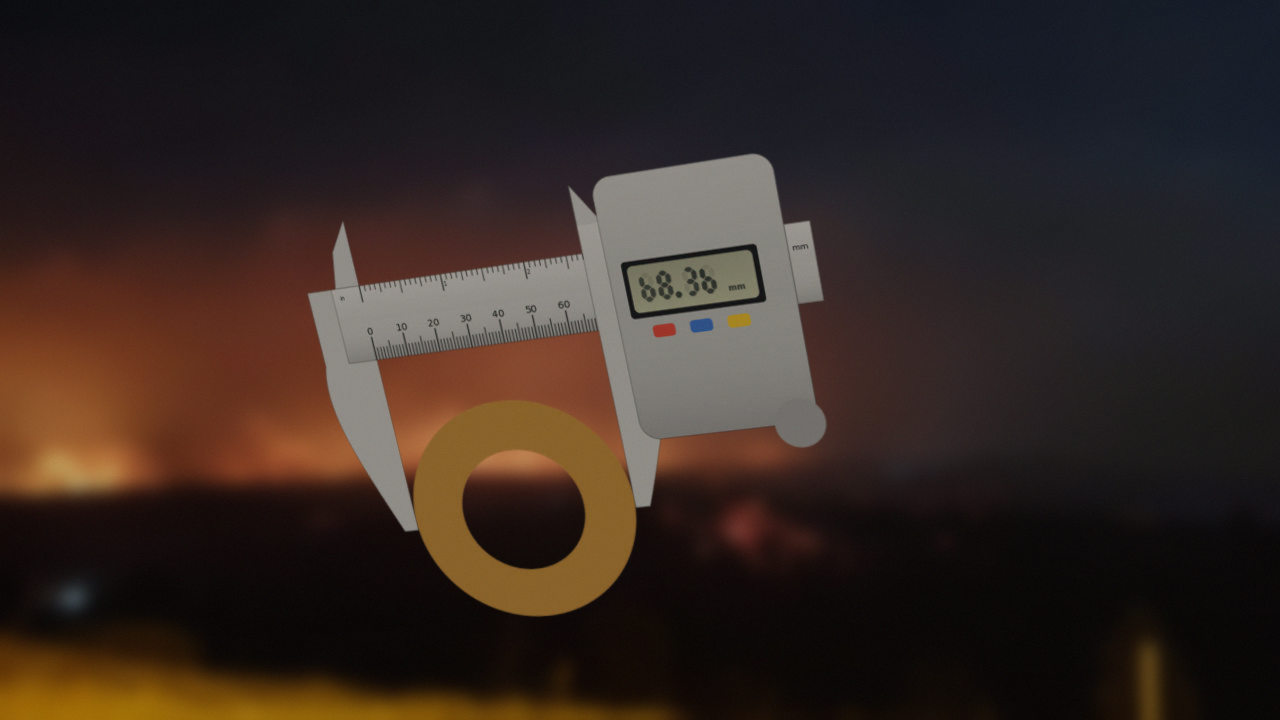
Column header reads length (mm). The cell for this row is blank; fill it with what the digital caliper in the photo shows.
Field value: 68.36 mm
